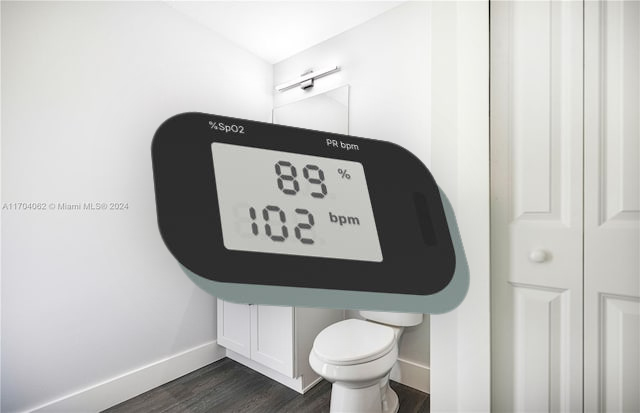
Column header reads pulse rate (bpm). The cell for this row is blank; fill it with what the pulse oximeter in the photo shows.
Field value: 102 bpm
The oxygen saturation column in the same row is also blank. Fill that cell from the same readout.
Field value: 89 %
